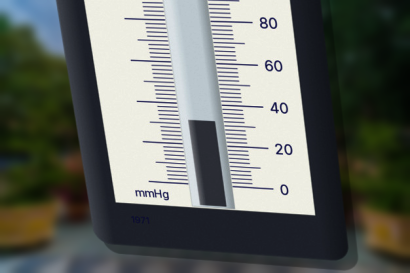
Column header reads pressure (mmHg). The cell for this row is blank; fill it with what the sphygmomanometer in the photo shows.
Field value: 32 mmHg
